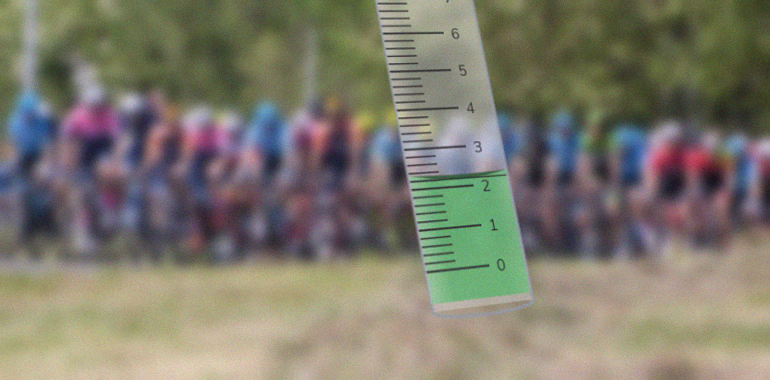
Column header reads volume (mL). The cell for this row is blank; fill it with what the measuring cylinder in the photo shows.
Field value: 2.2 mL
